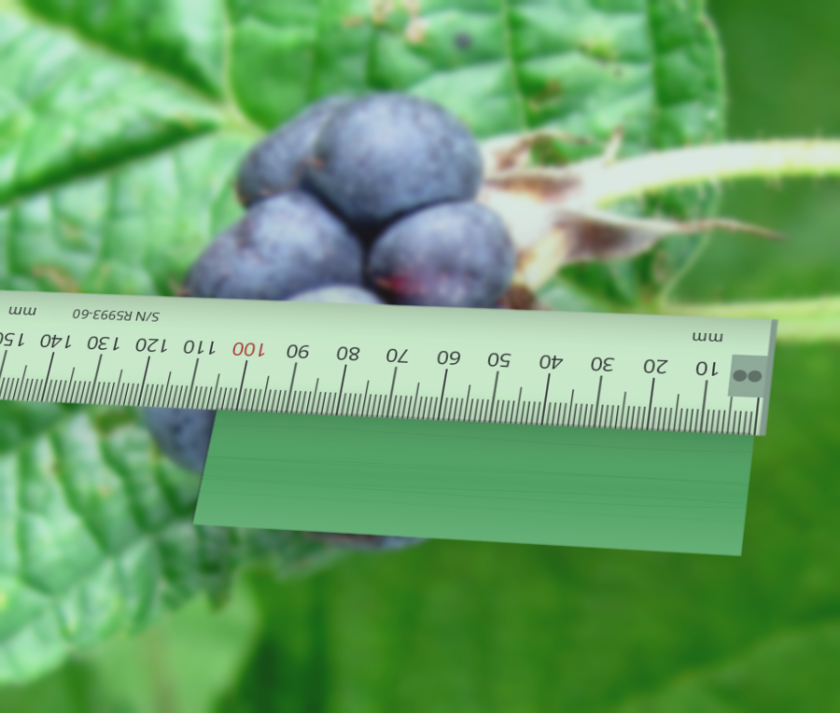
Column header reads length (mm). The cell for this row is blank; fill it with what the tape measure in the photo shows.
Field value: 104 mm
